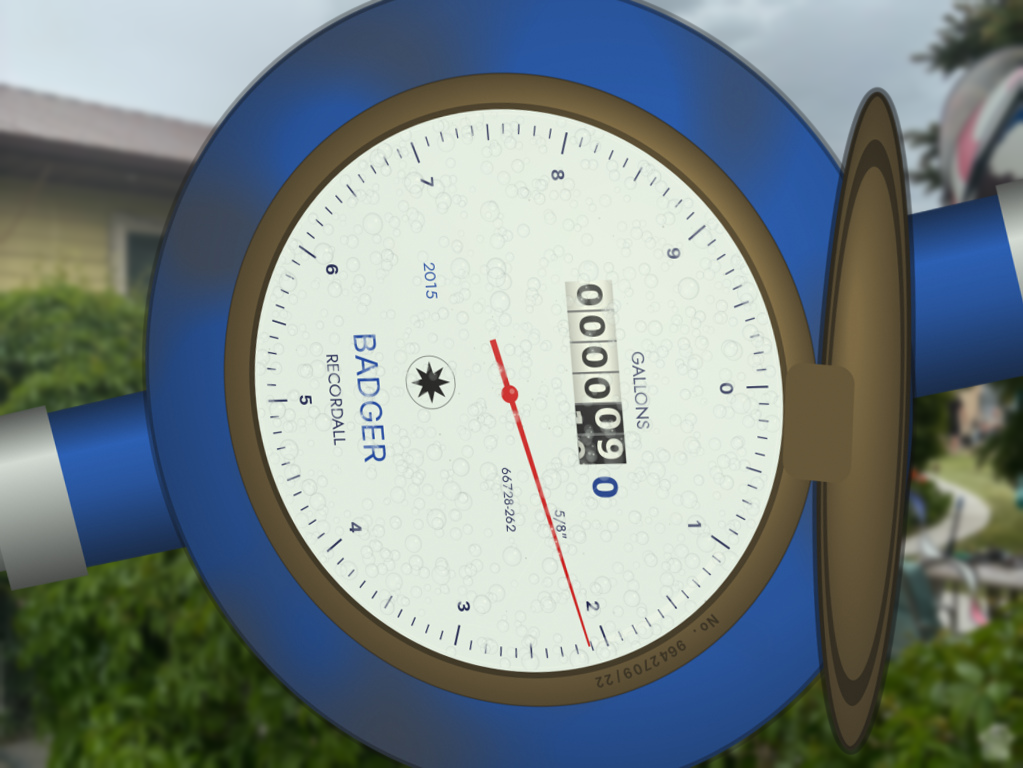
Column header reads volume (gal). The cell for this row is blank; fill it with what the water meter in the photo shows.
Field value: 92.1 gal
